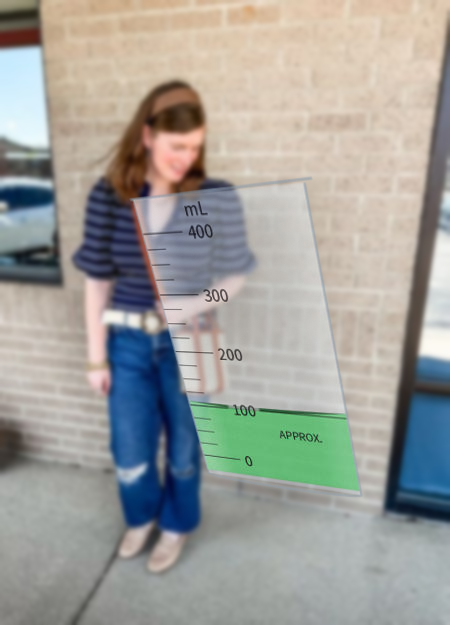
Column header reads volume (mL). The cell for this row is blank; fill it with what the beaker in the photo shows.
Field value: 100 mL
